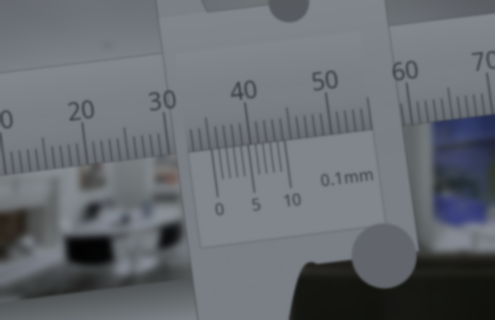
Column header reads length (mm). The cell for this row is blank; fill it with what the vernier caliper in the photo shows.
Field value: 35.2 mm
